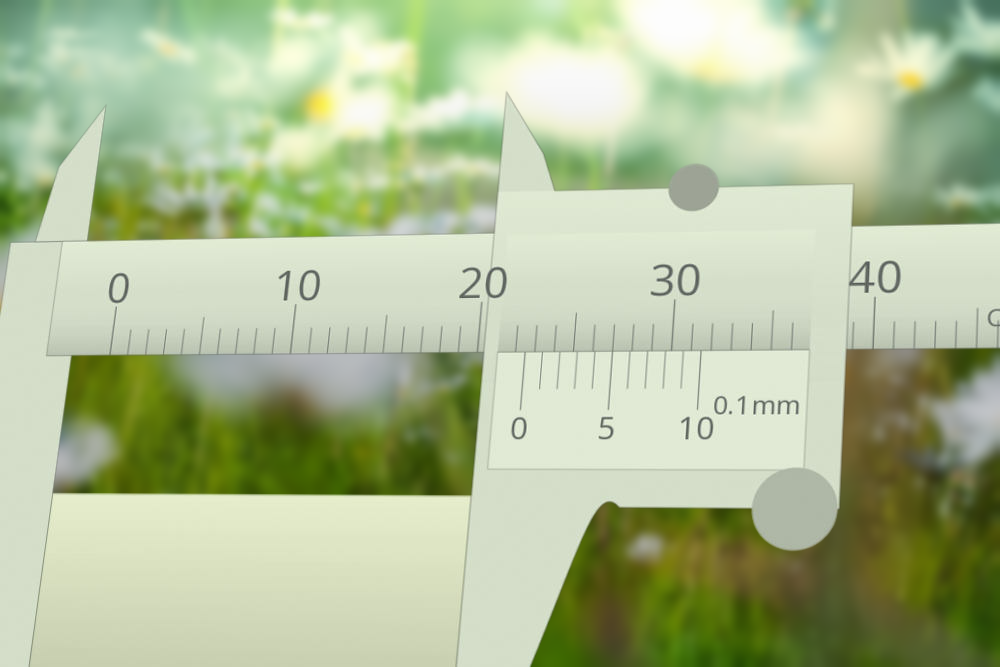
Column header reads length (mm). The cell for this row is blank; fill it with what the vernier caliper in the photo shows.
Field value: 22.5 mm
